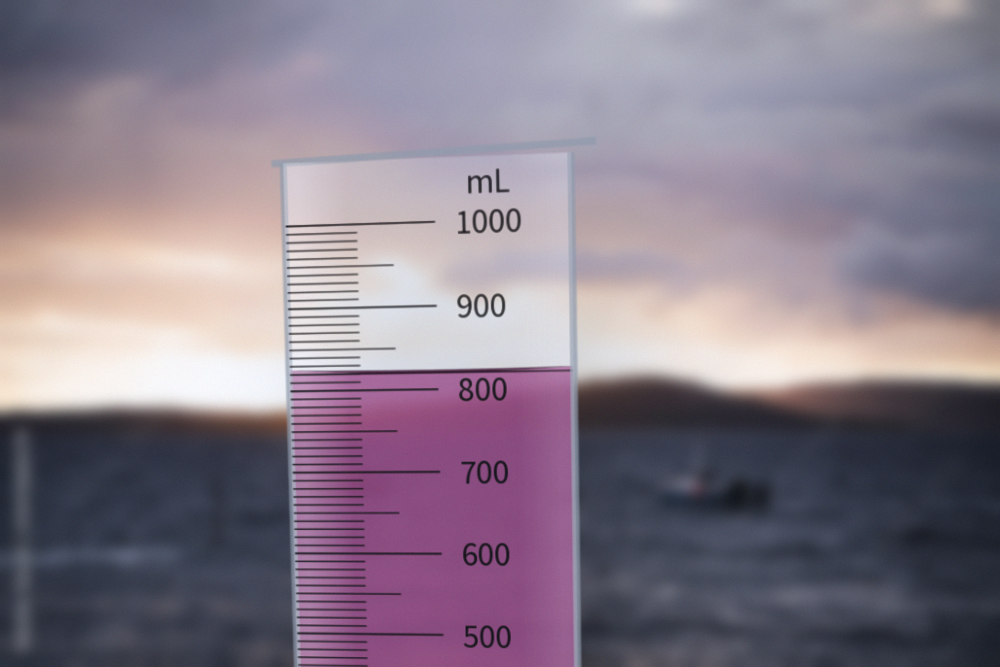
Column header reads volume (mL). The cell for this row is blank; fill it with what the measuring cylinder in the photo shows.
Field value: 820 mL
